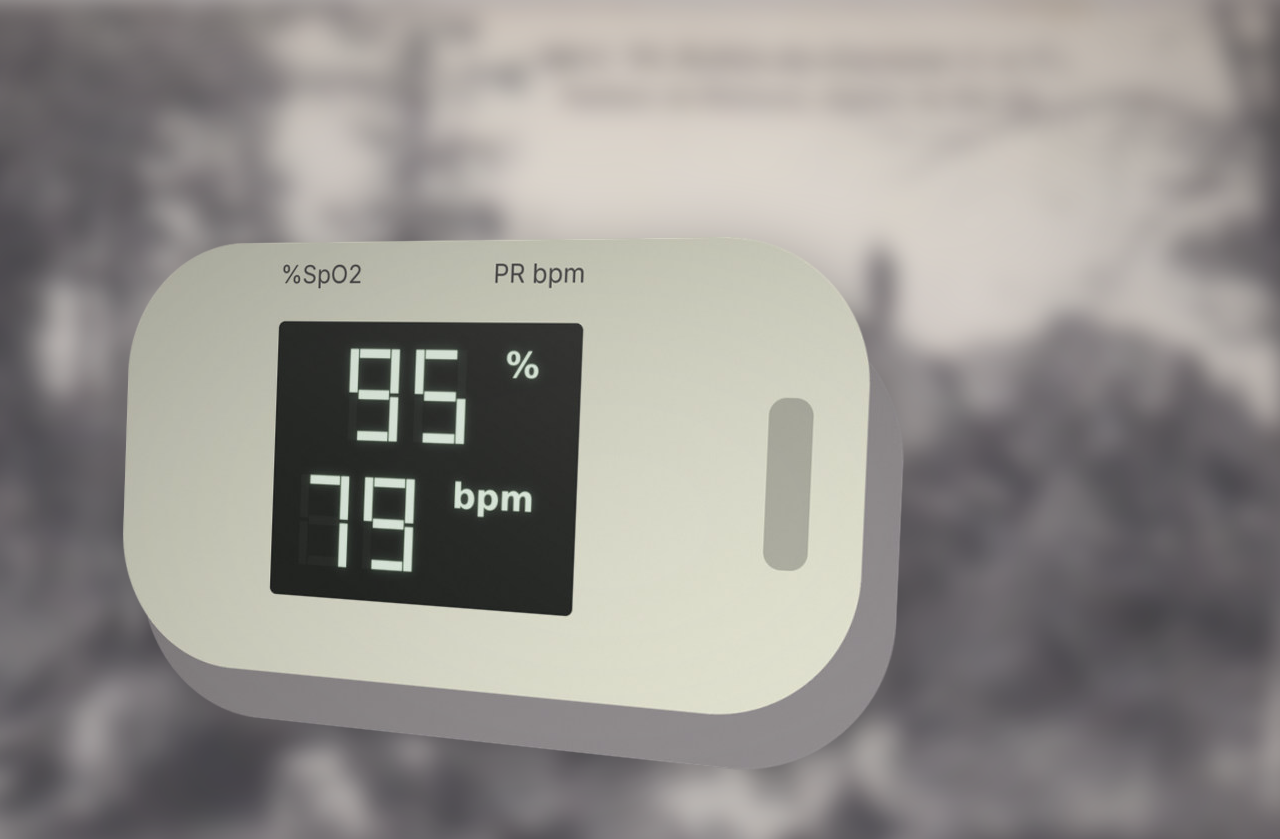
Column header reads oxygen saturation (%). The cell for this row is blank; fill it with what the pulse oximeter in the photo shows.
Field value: 95 %
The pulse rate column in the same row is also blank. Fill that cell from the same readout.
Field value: 79 bpm
